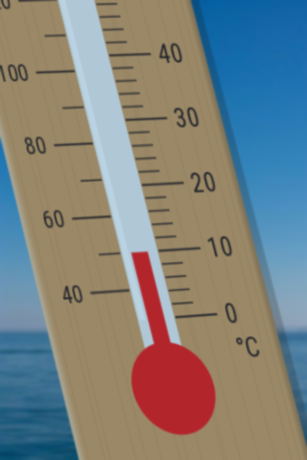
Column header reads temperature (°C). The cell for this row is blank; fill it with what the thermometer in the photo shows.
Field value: 10 °C
